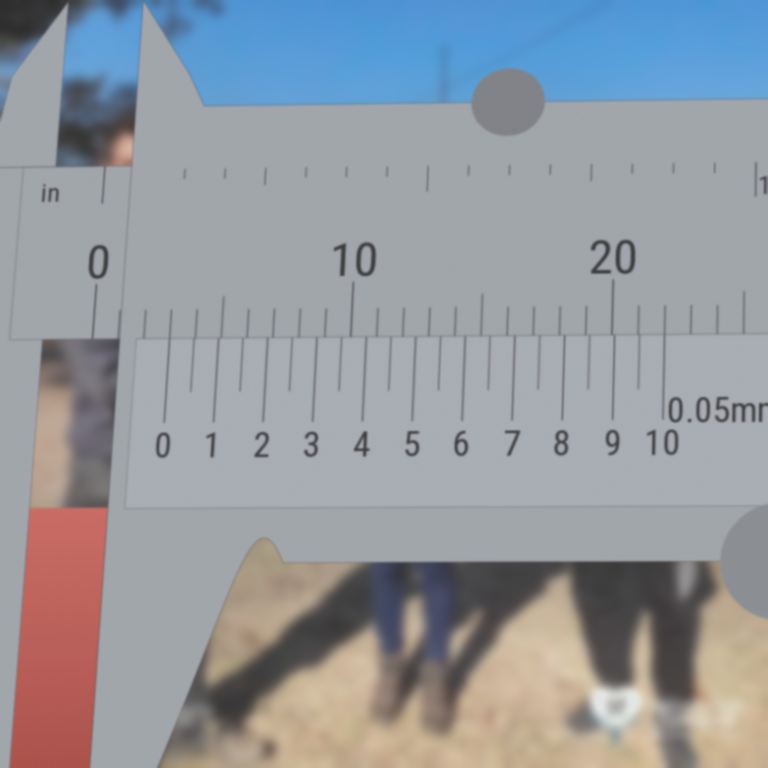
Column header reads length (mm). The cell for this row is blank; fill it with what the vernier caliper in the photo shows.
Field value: 3.0 mm
